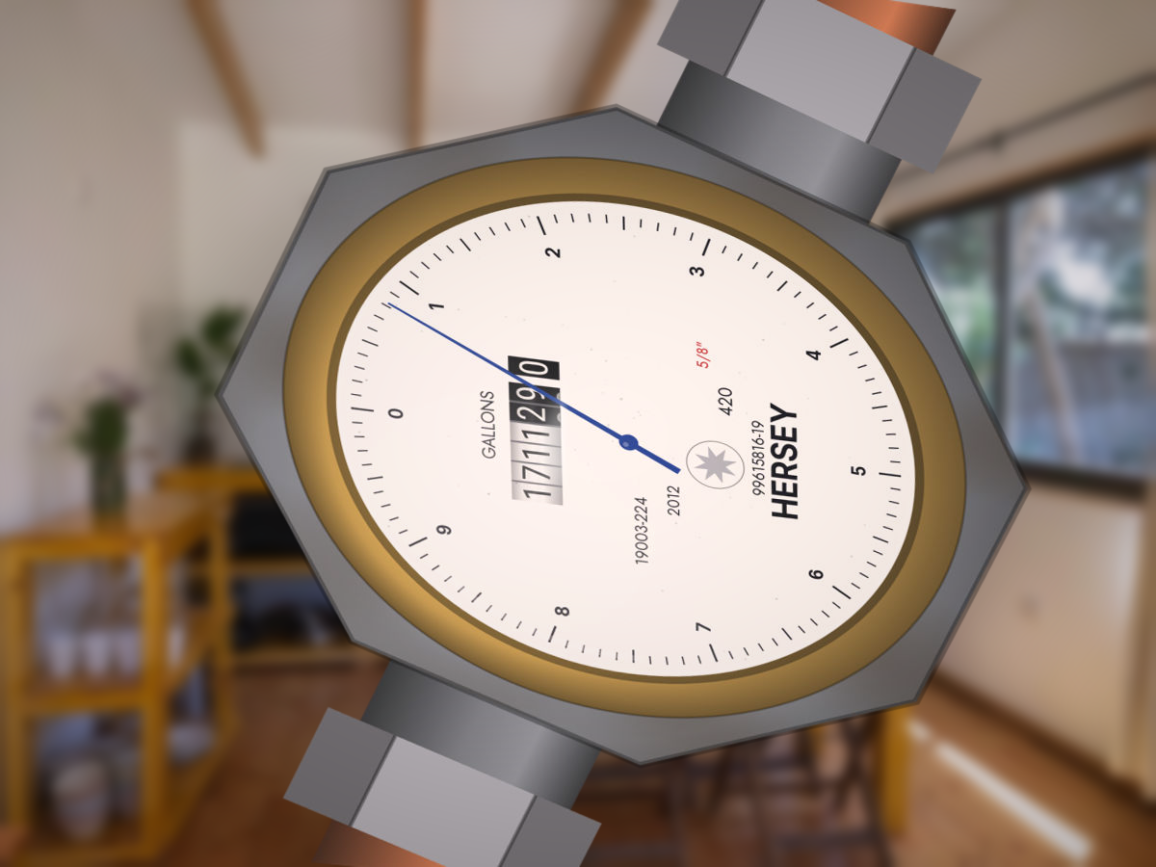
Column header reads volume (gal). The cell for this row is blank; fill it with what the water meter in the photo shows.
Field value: 1711290.8 gal
